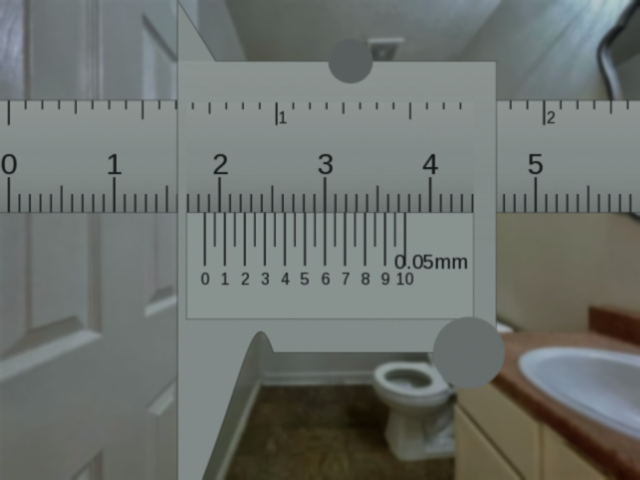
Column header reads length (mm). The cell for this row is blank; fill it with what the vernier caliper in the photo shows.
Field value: 18.6 mm
